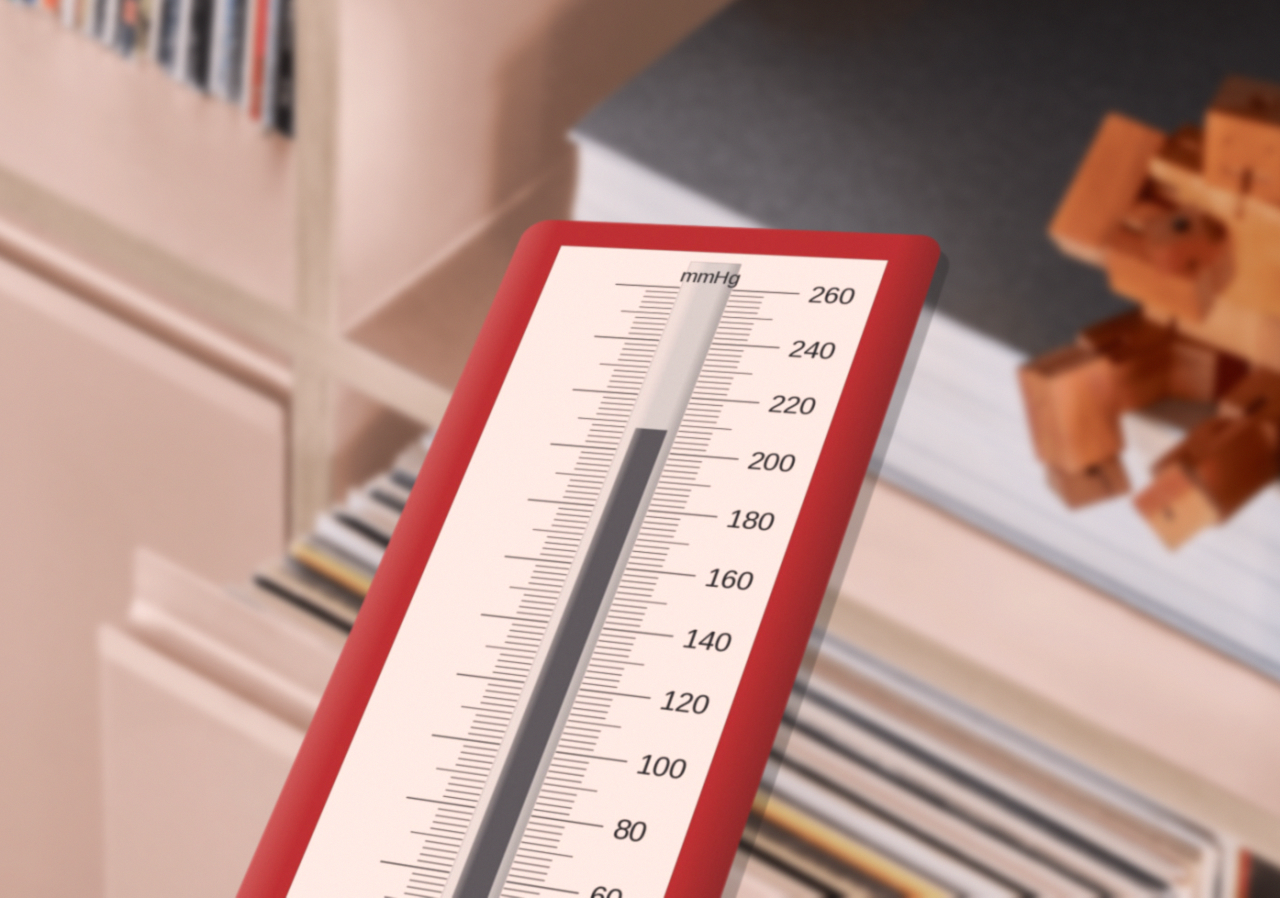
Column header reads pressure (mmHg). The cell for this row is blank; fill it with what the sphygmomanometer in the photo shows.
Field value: 208 mmHg
